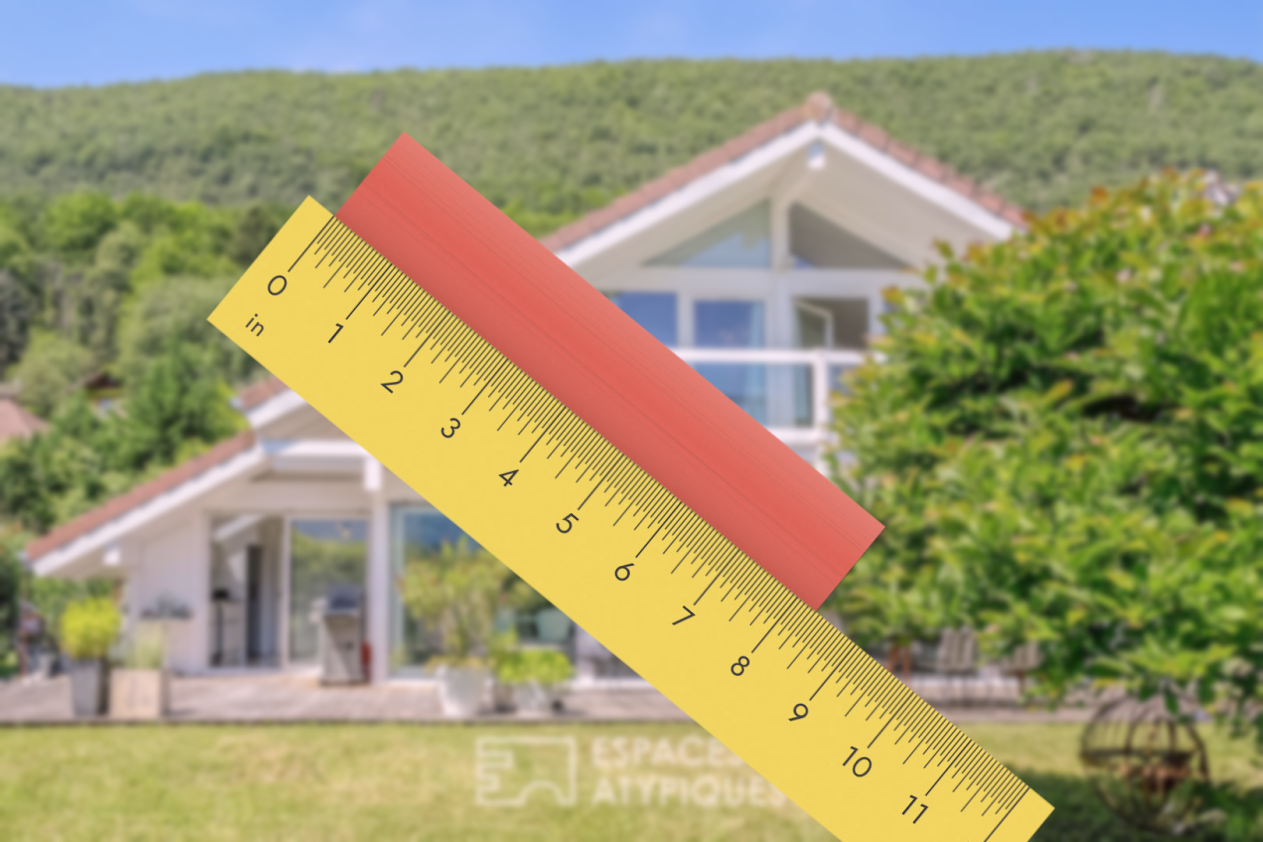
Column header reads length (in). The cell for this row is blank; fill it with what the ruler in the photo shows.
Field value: 8.3125 in
